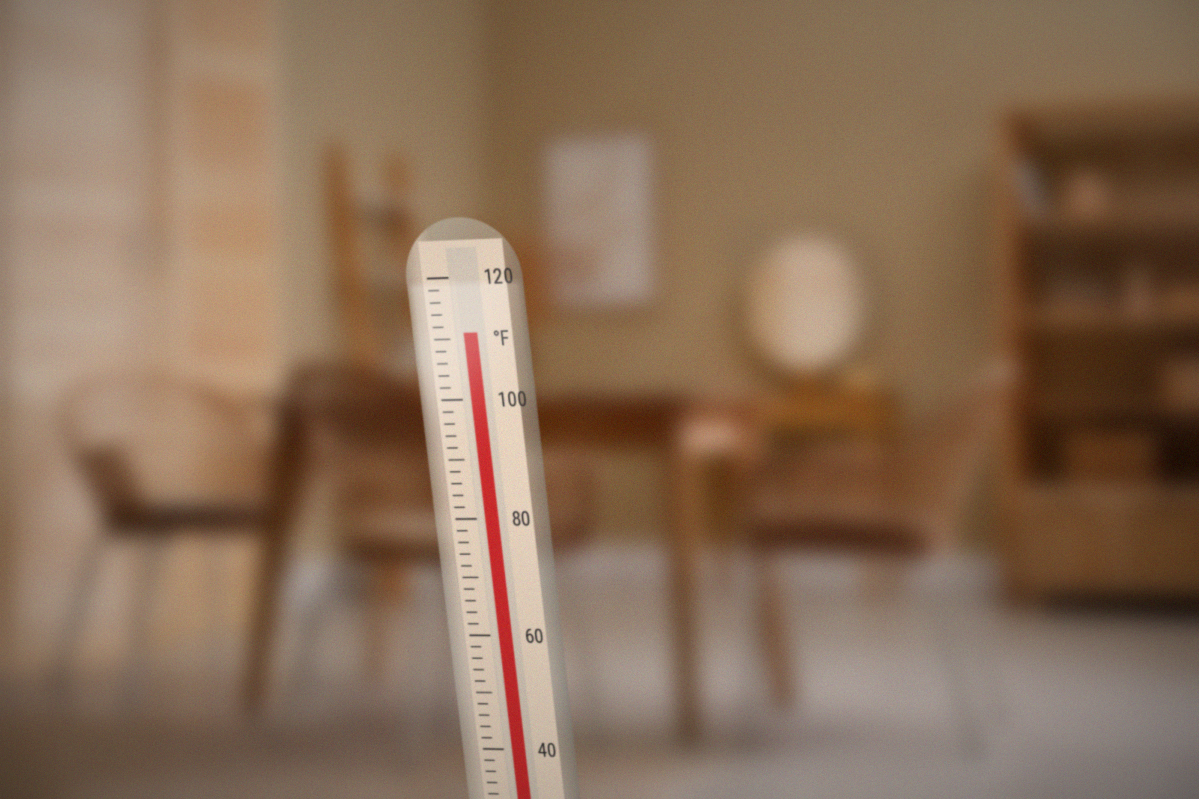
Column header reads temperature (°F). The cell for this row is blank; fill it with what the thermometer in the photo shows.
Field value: 111 °F
